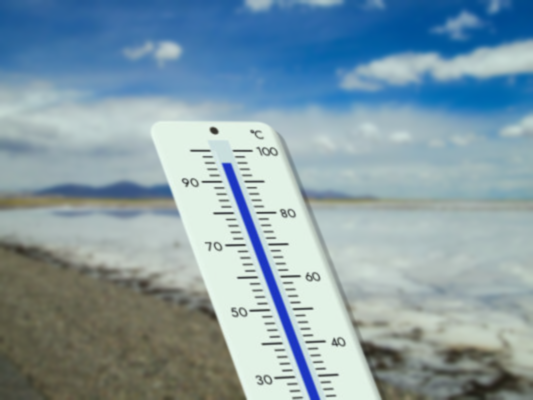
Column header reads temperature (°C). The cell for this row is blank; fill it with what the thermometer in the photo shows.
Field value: 96 °C
